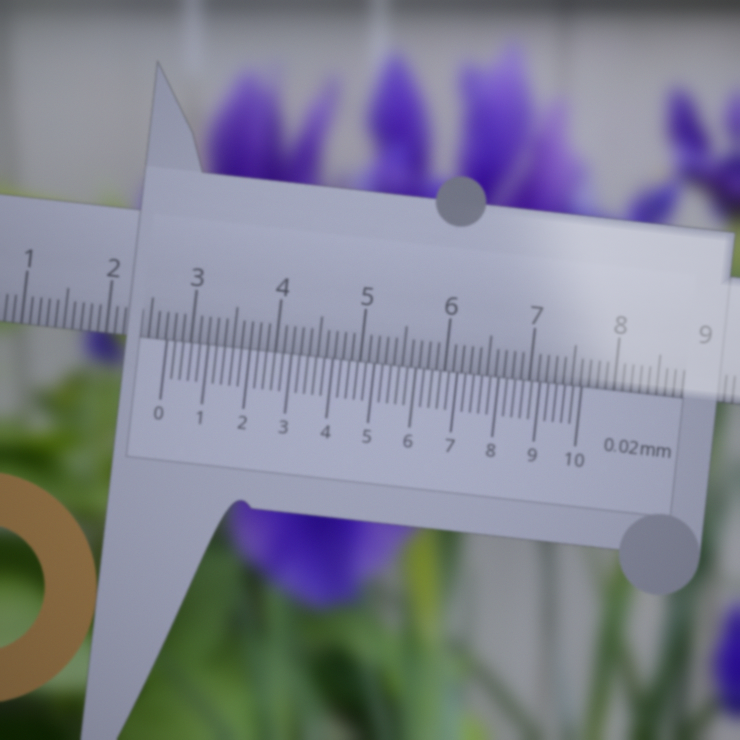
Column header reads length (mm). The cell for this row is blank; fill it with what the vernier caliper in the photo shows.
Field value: 27.2 mm
